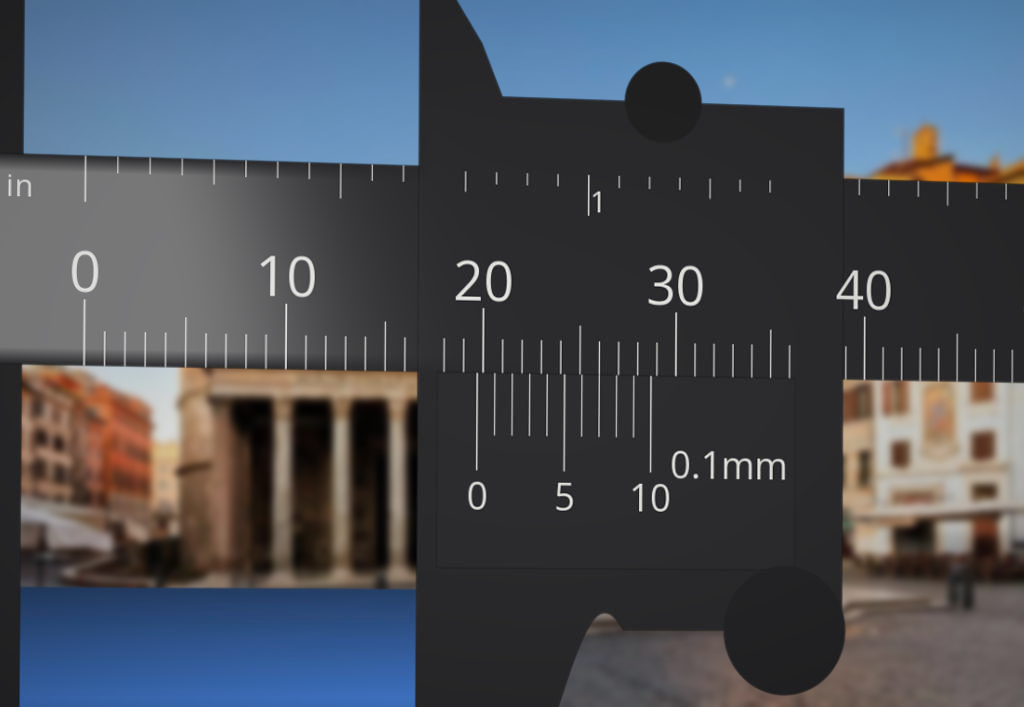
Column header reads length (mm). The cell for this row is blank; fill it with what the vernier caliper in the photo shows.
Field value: 19.7 mm
